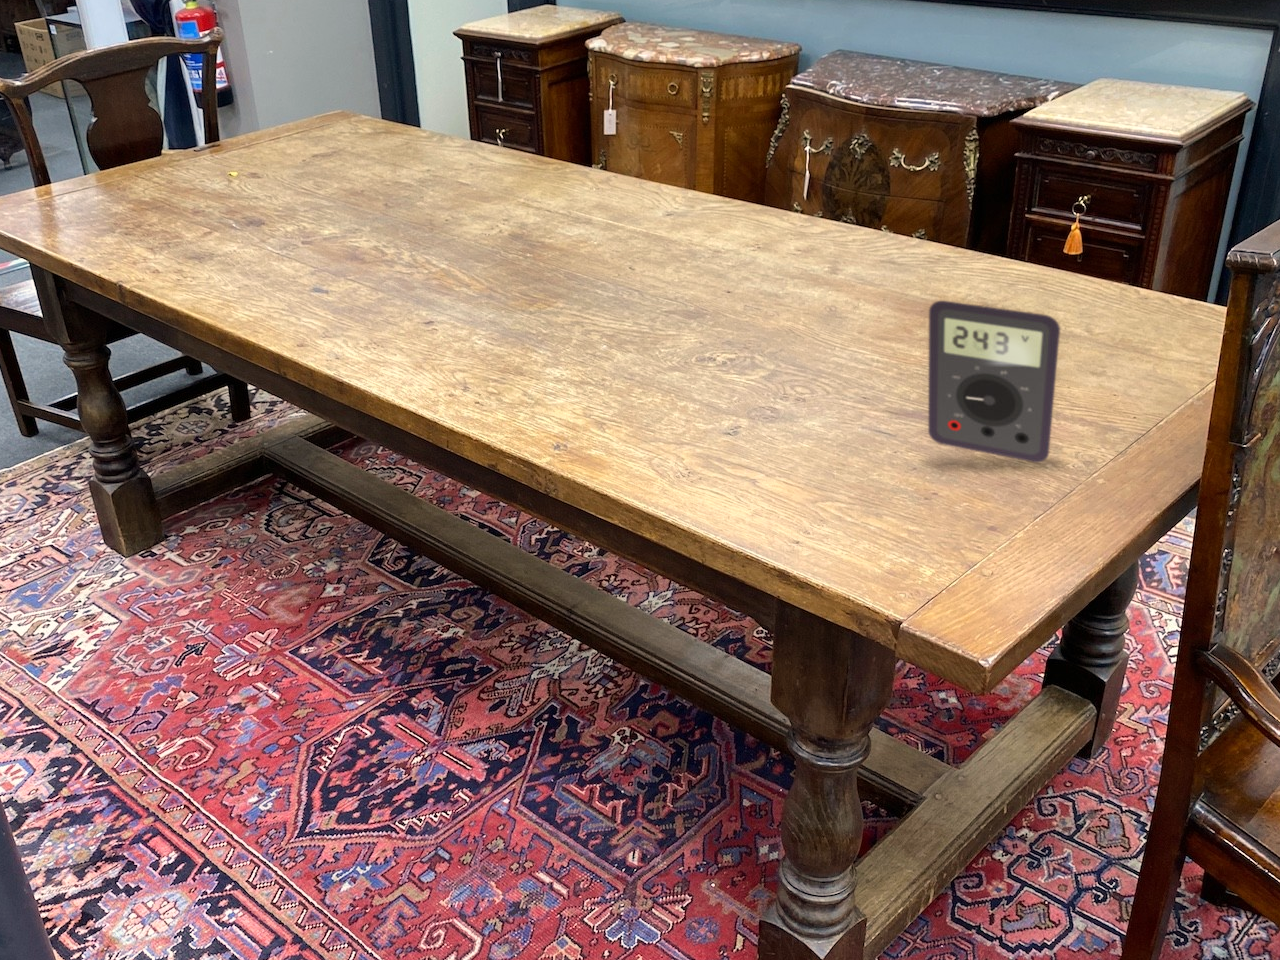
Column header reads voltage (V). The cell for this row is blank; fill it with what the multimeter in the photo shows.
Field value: 243 V
